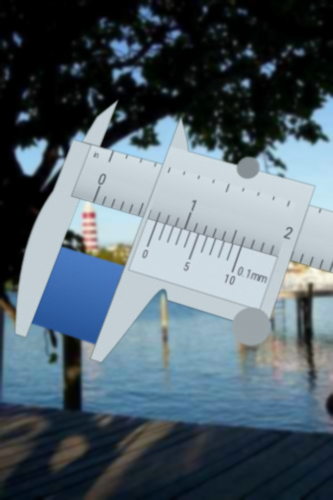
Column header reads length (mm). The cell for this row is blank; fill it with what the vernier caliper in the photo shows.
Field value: 7.0 mm
